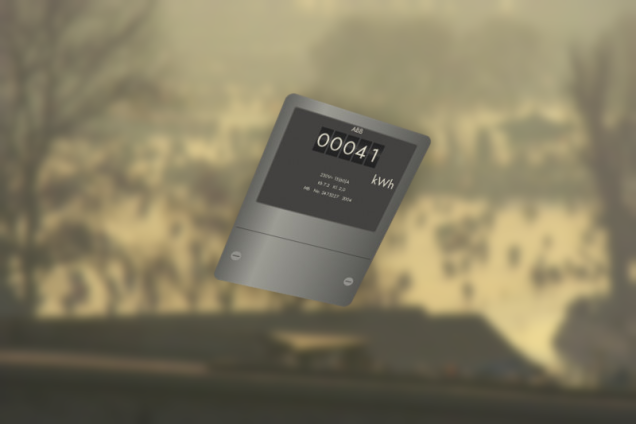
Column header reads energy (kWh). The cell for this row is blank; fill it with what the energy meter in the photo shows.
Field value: 41 kWh
